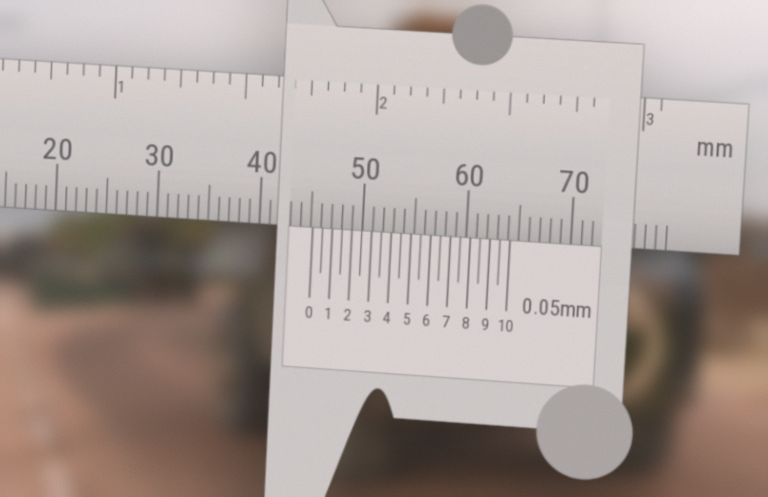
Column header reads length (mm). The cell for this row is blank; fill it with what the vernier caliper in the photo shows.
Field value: 45.2 mm
